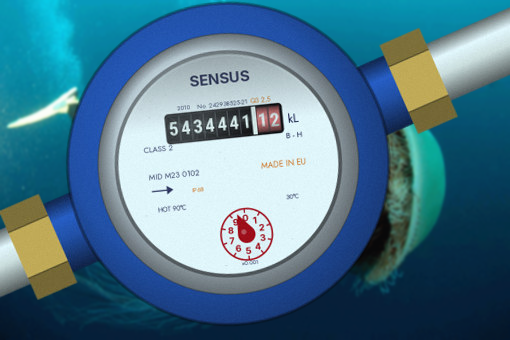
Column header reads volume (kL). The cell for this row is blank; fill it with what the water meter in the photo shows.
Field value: 5434441.119 kL
